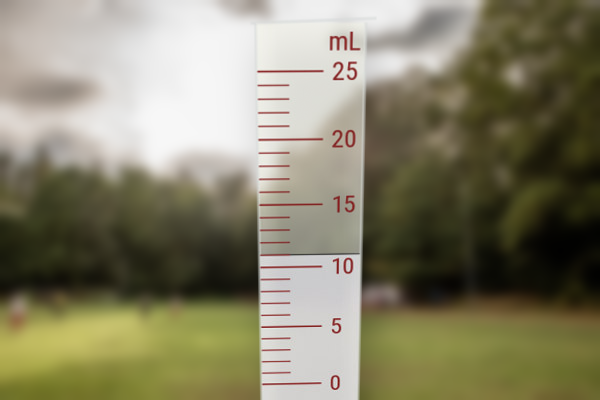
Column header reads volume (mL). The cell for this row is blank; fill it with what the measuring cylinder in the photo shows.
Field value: 11 mL
